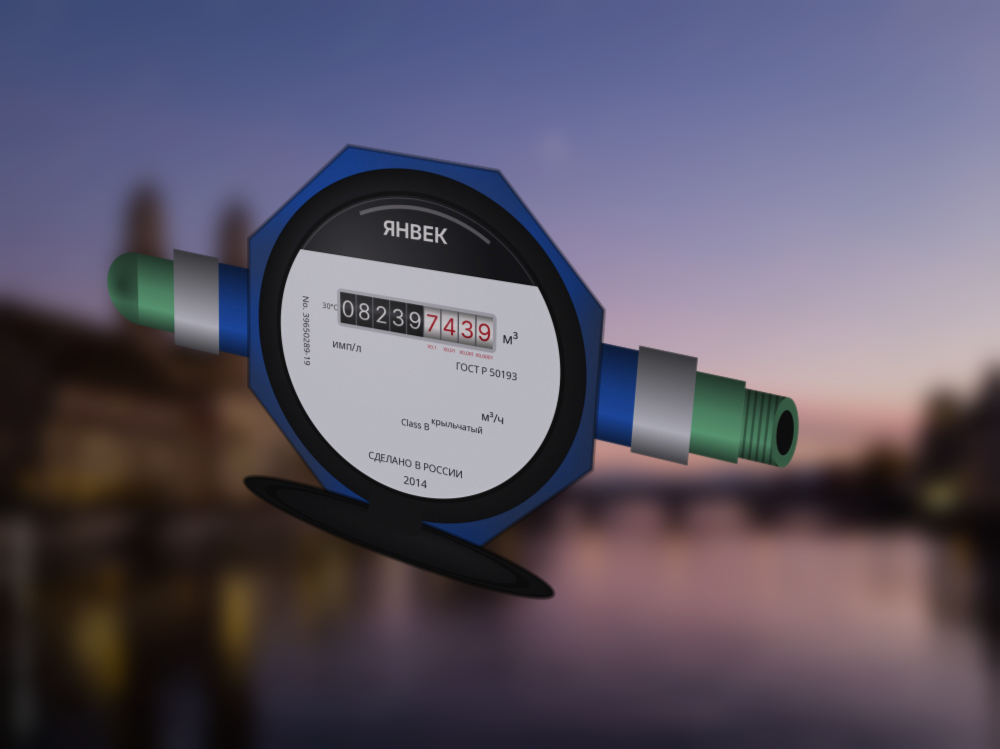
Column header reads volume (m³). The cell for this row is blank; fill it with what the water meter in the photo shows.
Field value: 8239.7439 m³
